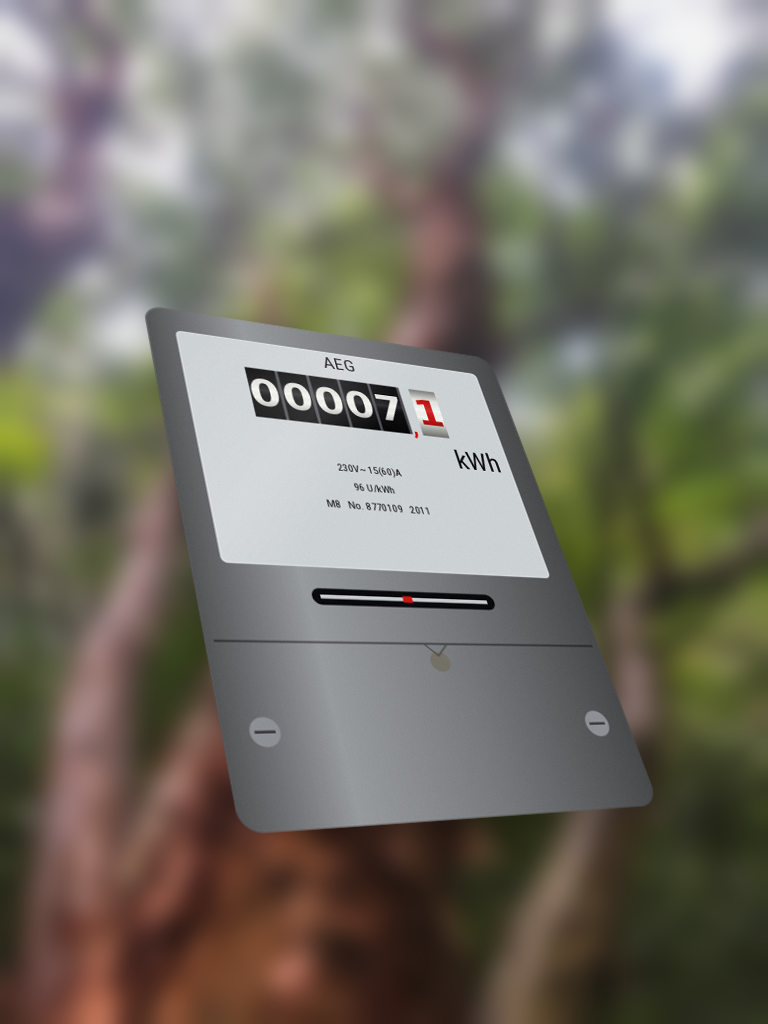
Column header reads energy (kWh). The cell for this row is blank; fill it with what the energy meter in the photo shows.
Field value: 7.1 kWh
